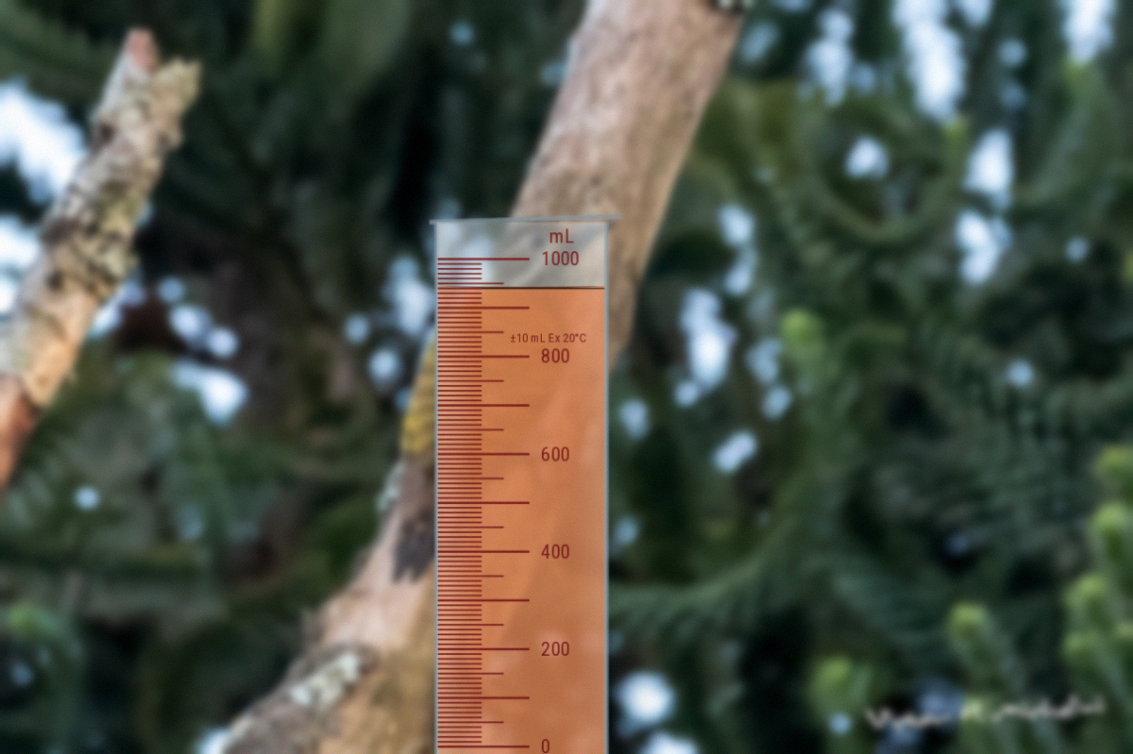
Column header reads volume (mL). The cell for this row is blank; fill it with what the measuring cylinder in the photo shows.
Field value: 940 mL
